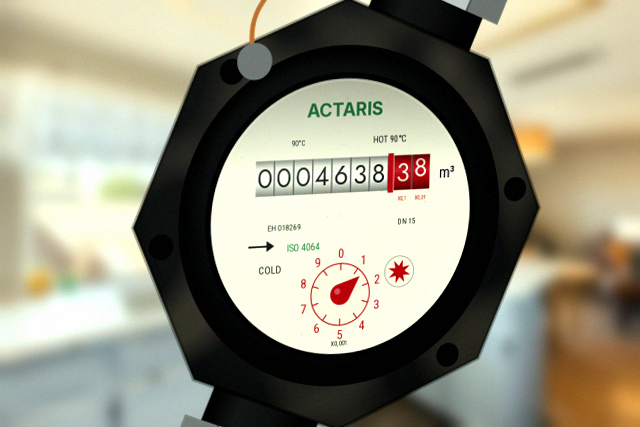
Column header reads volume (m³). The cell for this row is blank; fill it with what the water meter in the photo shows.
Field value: 4638.381 m³
